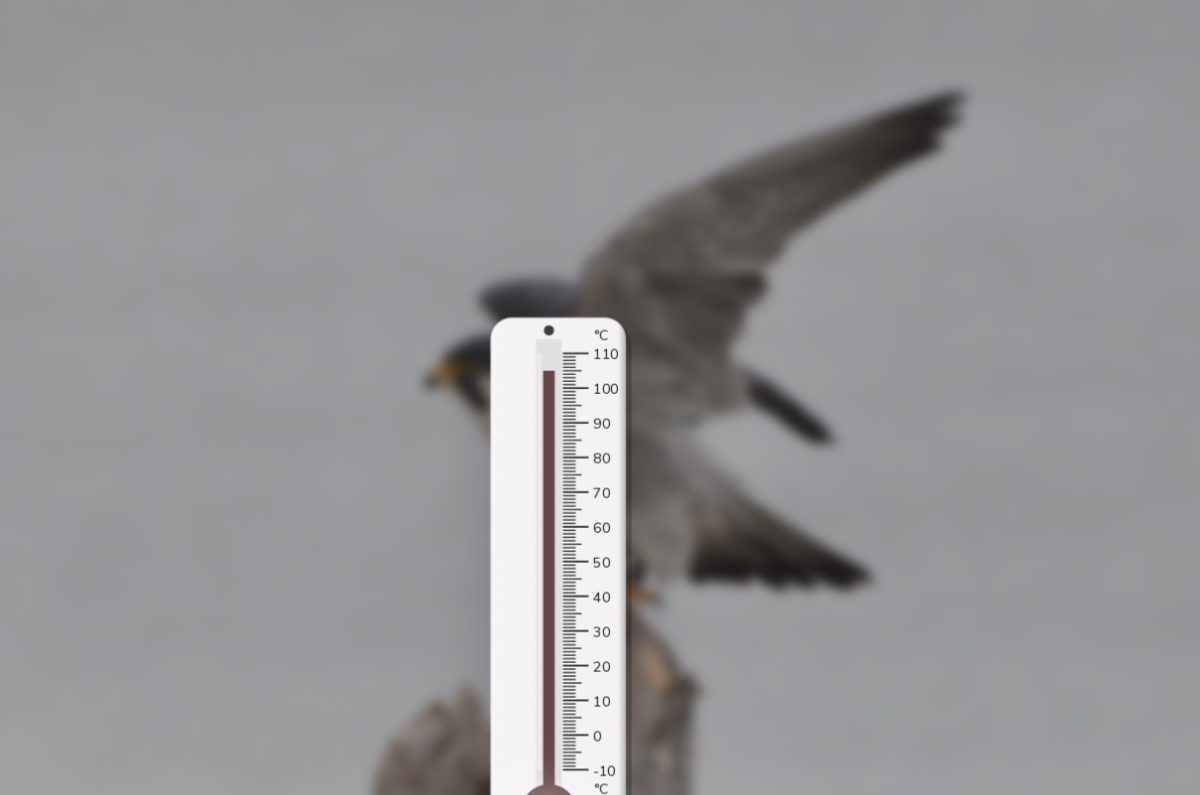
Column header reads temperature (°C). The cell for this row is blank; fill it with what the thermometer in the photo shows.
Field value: 105 °C
